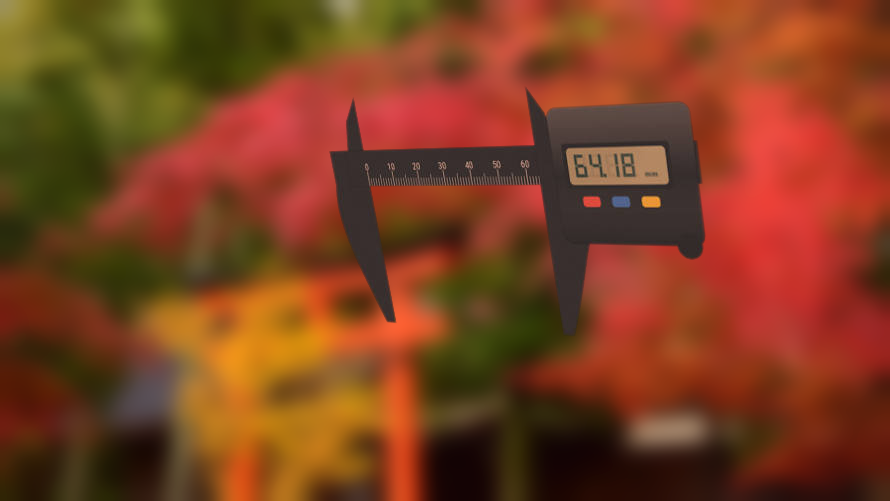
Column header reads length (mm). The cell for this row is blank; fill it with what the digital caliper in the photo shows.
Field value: 64.18 mm
